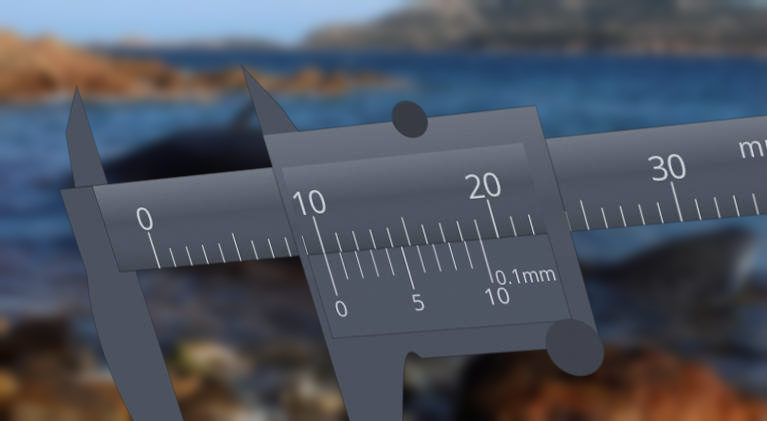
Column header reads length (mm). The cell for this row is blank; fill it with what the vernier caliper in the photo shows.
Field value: 10.0 mm
